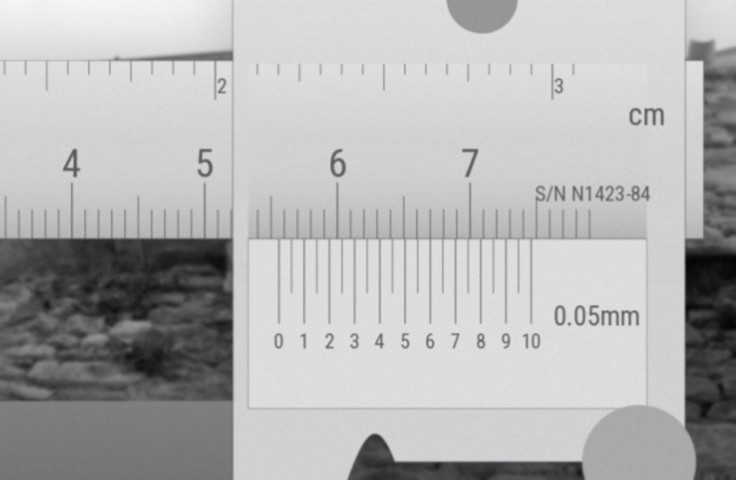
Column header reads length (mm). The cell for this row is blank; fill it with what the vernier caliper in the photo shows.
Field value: 55.6 mm
